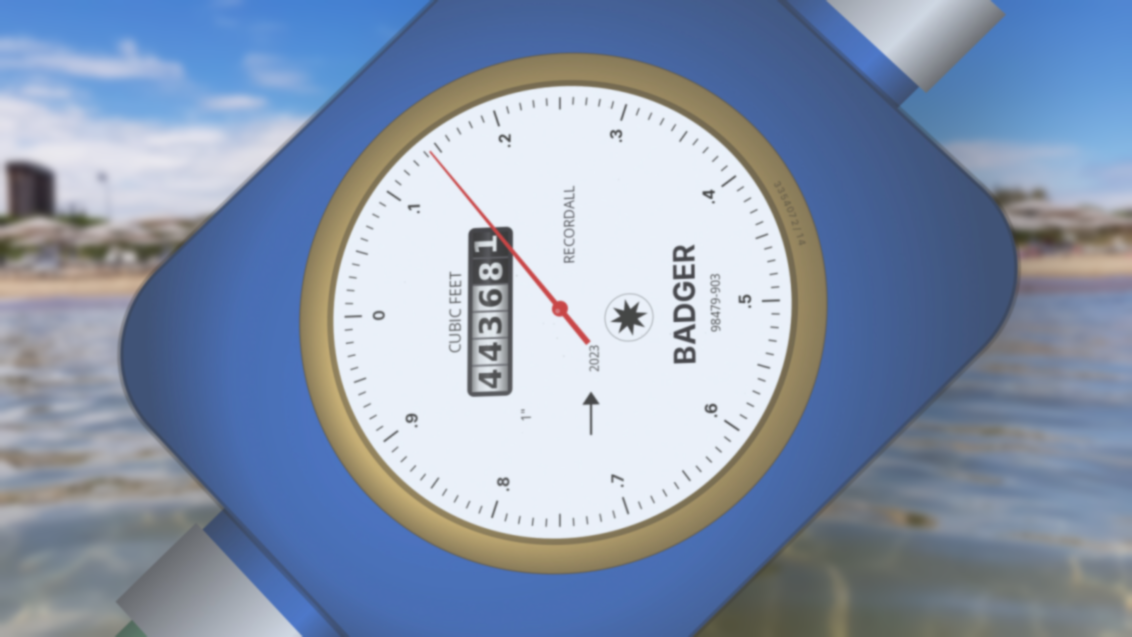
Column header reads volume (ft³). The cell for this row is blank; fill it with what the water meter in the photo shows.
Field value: 443681.14 ft³
